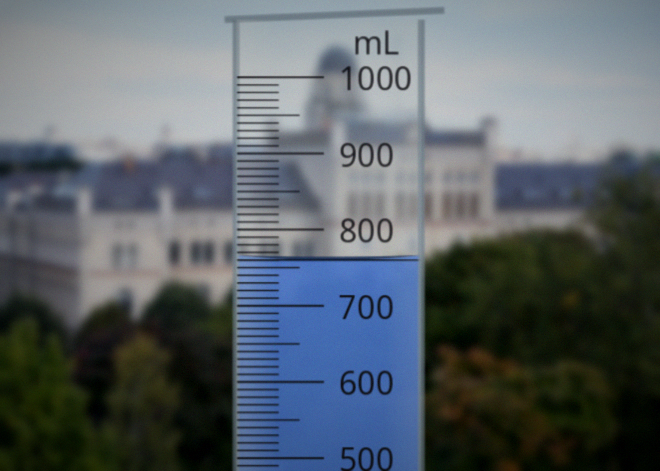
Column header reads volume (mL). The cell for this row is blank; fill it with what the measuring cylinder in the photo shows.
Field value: 760 mL
